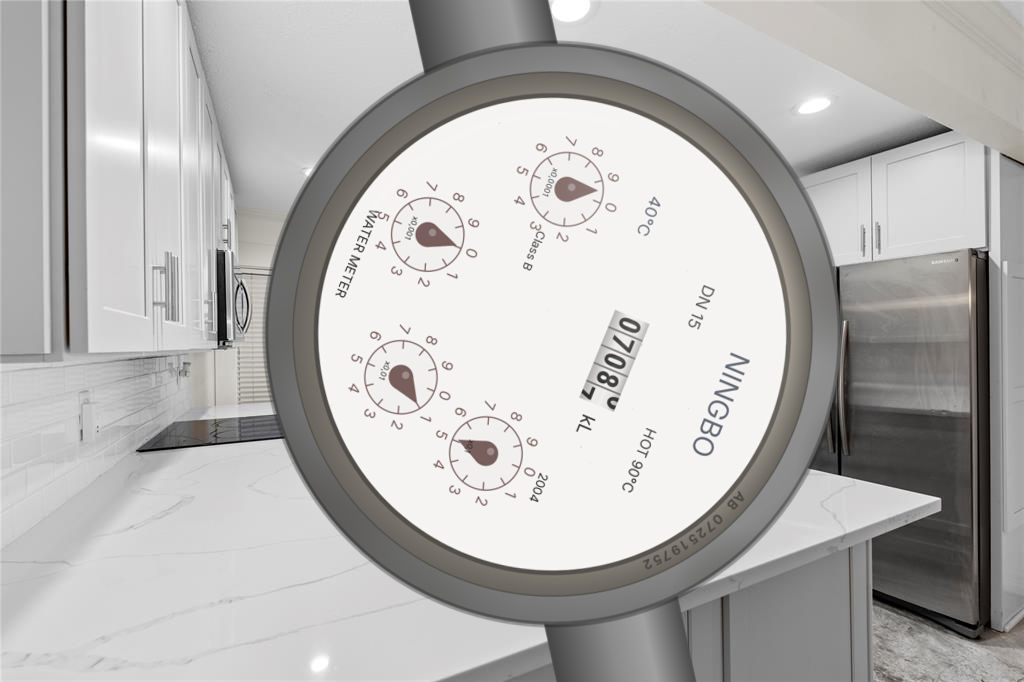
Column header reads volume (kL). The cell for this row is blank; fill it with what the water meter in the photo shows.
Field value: 7086.5099 kL
